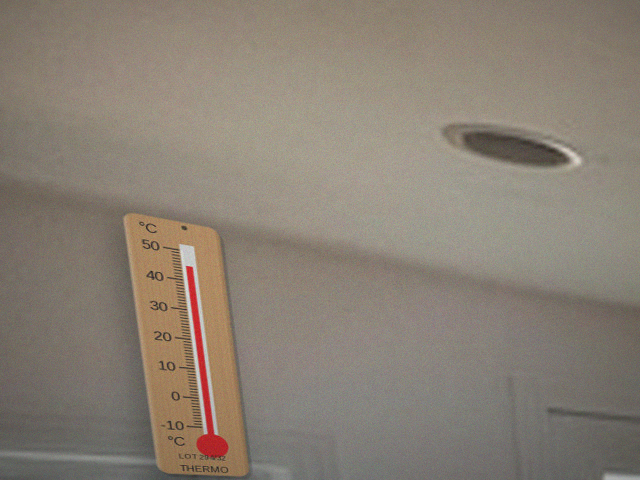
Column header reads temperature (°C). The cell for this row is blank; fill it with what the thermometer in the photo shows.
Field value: 45 °C
